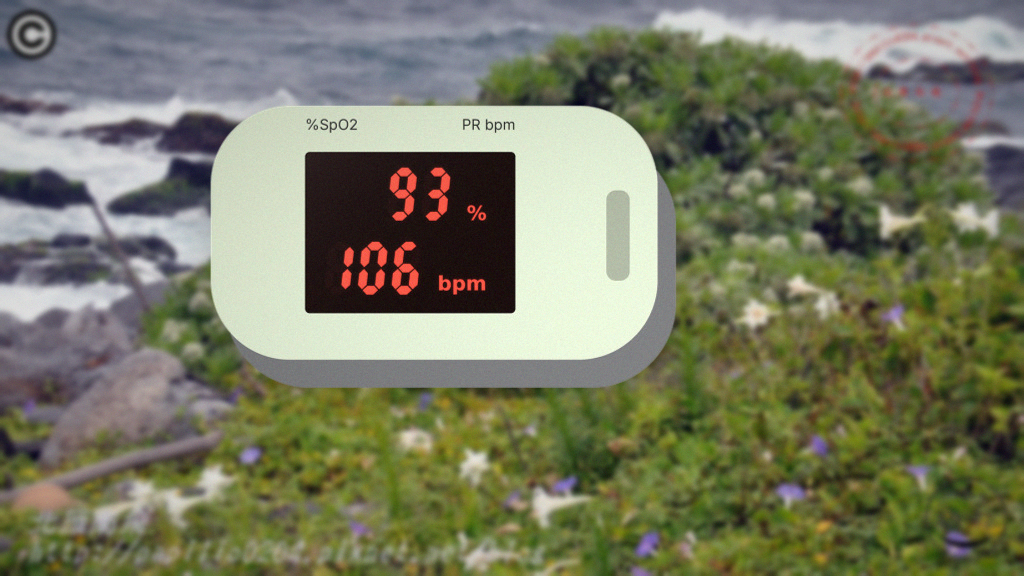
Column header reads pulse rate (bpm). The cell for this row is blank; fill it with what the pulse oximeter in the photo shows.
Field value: 106 bpm
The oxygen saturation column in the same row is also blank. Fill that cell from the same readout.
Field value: 93 %
